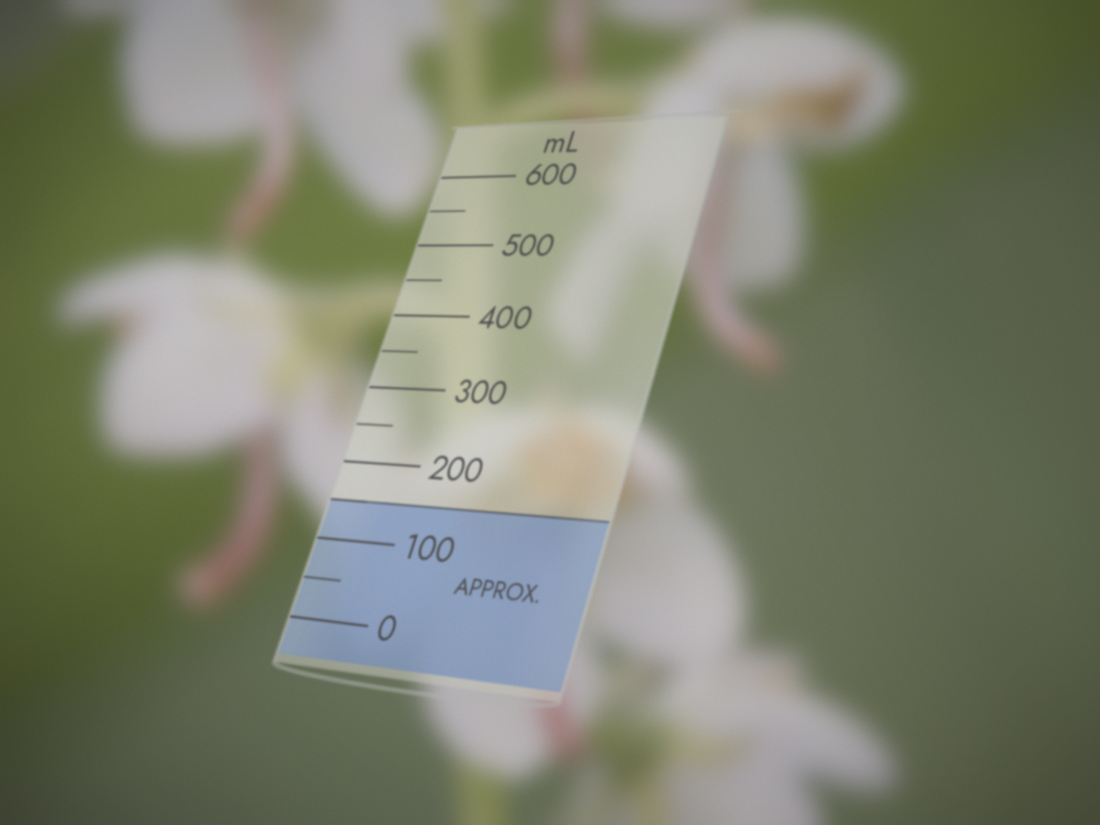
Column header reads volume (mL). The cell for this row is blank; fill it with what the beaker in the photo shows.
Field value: 150 mL
